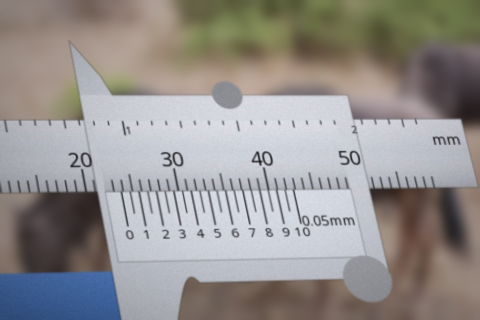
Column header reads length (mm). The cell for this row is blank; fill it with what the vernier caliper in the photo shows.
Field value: 23.8 mm
